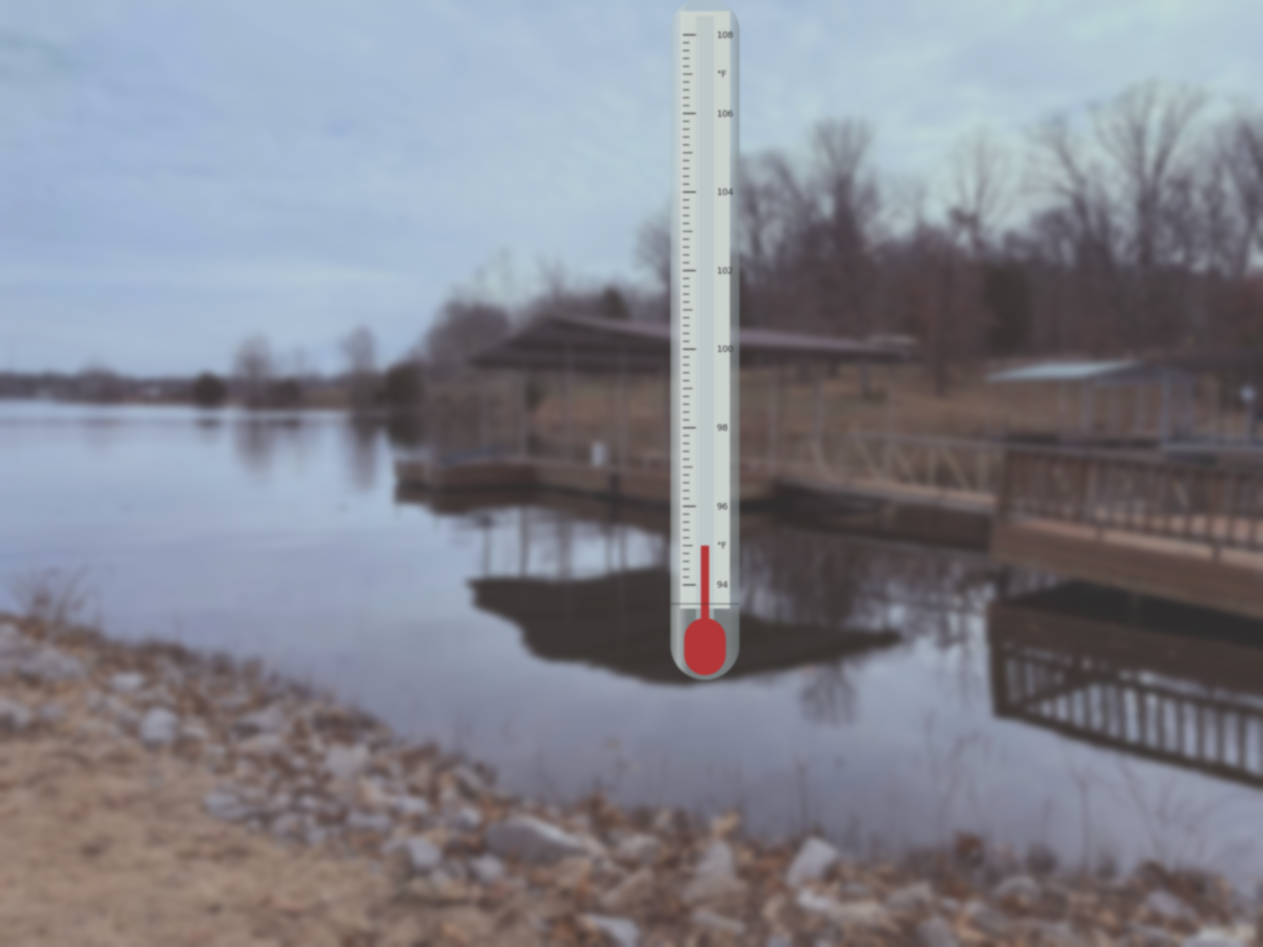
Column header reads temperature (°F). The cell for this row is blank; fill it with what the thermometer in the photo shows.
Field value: 95 °F
